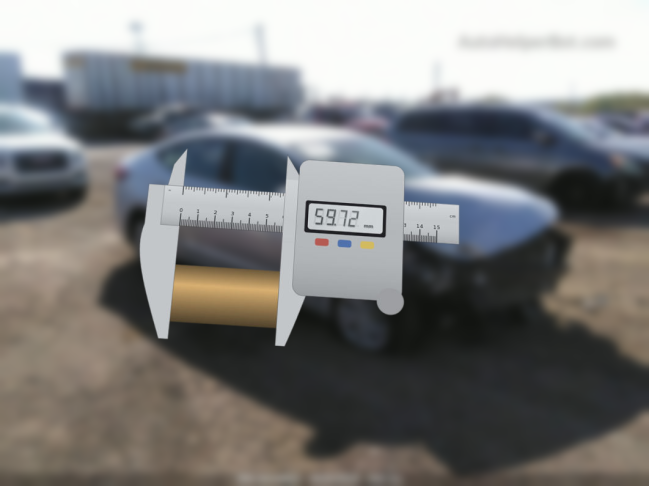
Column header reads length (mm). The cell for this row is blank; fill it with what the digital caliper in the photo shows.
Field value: 59.72 mm
